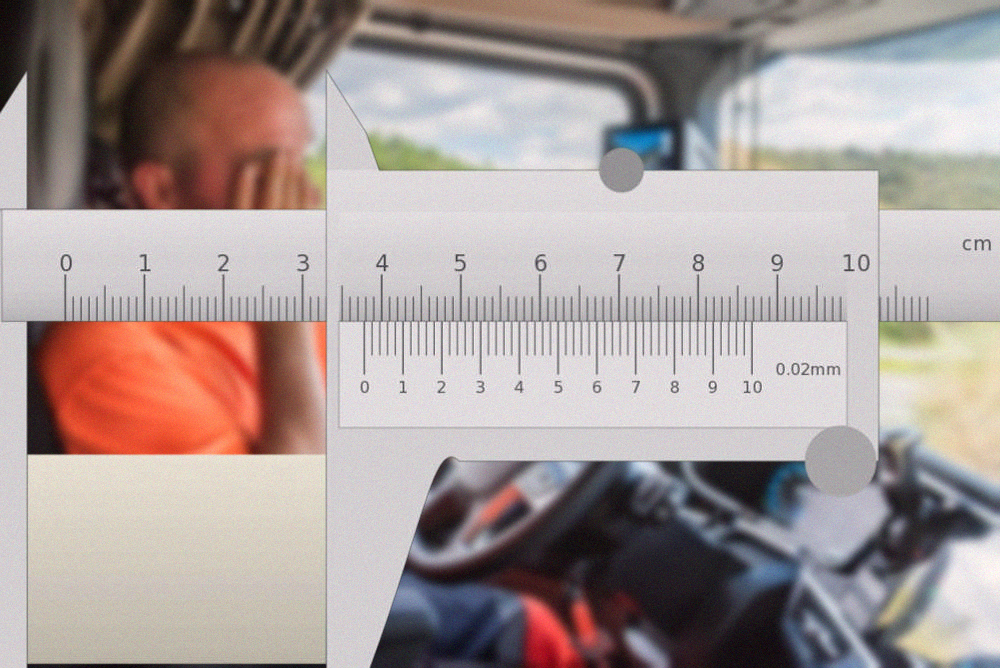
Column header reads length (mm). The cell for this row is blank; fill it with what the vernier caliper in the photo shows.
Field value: 37.8 mm
